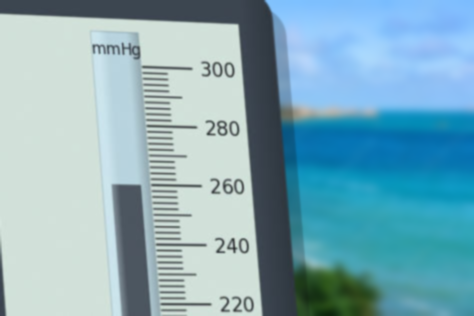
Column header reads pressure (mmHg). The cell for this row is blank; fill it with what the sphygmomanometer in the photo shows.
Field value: 260 mmHg
